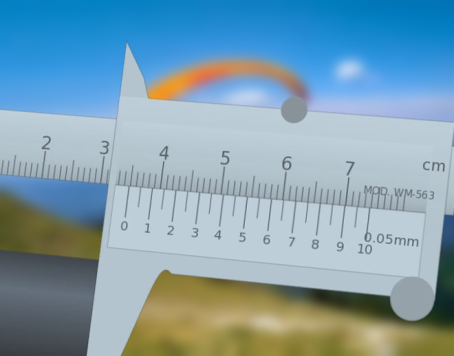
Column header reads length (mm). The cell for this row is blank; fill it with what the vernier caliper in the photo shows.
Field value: 34.8 mm
